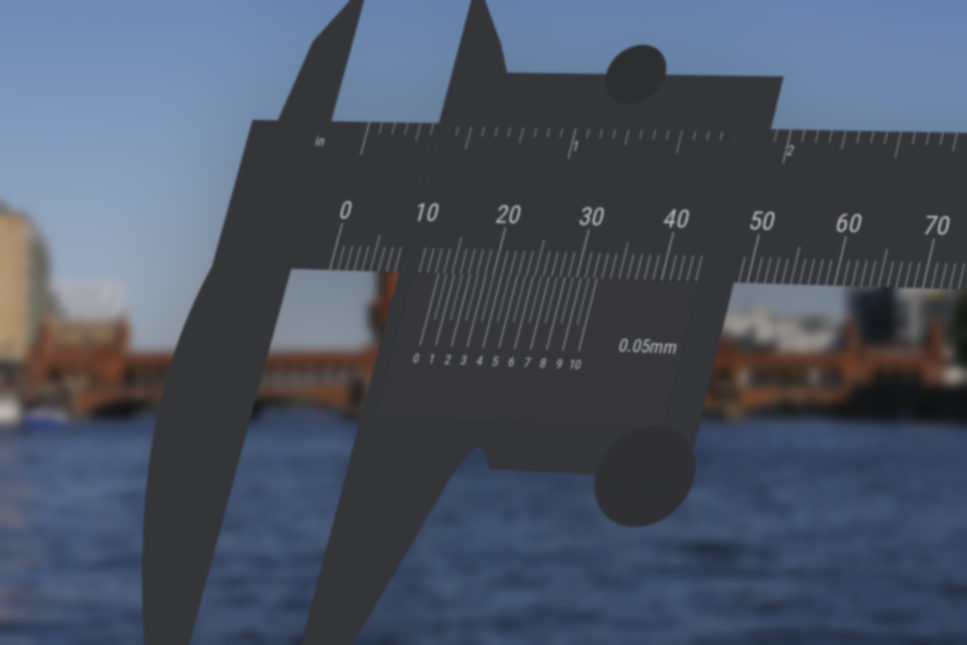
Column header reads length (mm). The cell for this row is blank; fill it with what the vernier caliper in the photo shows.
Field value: 13.4 mm
